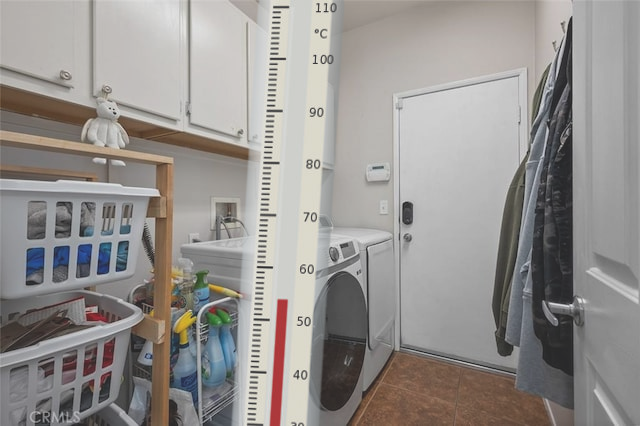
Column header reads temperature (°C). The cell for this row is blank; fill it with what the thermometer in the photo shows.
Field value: 54 °C
